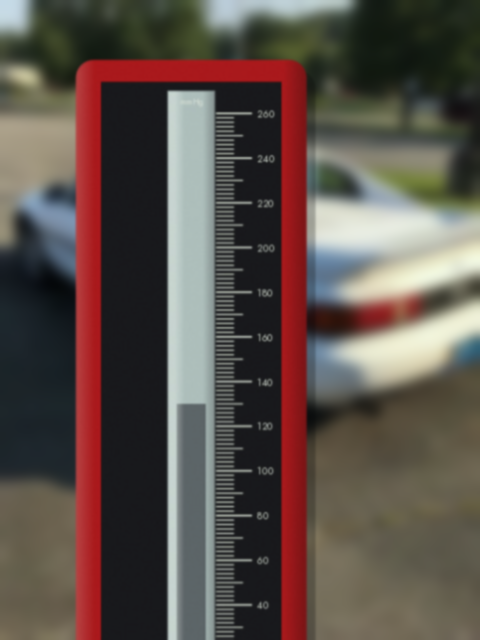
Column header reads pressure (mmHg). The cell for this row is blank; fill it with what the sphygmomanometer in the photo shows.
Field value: 130 mmHg
